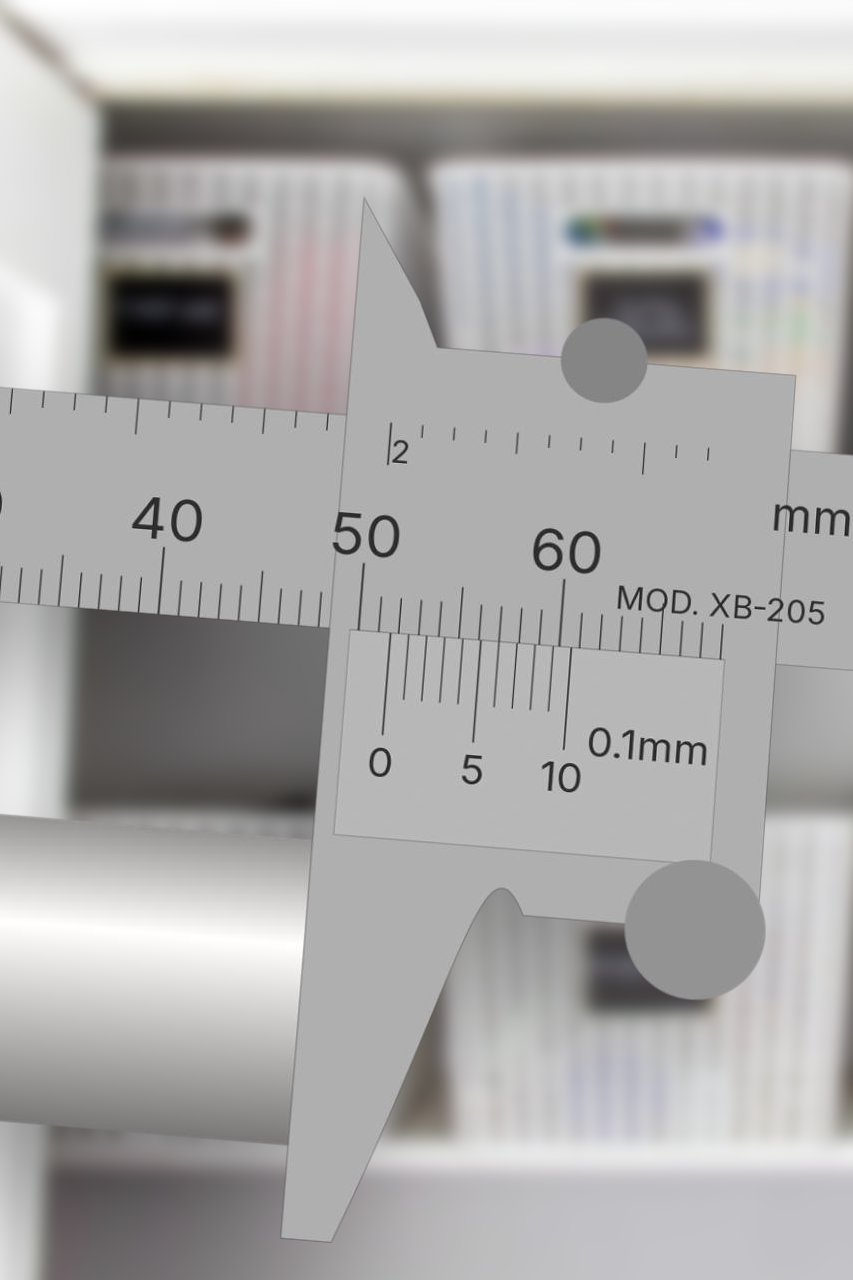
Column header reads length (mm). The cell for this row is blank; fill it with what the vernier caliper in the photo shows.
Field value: 51.6 mm
